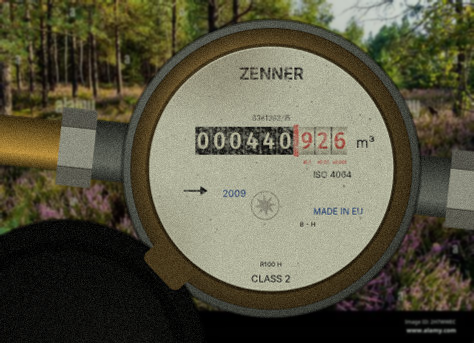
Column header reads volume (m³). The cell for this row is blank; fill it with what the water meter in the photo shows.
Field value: 440.926 m³
